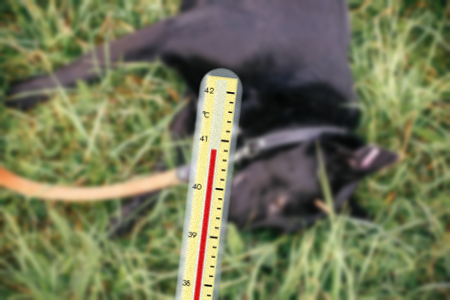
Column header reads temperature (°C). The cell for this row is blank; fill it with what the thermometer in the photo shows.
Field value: 40.8 °C
